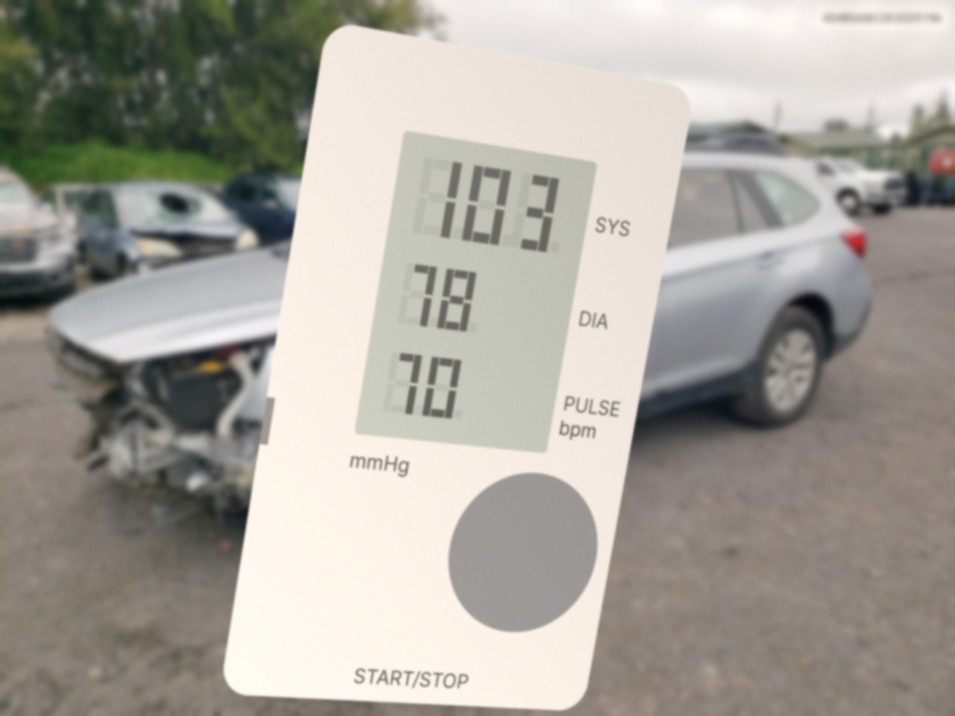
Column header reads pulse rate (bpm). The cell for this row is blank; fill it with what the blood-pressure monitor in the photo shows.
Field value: 70 bpm
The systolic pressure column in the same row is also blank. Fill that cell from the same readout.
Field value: 103 mmHg
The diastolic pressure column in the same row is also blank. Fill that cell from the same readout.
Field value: 78 mmHg
